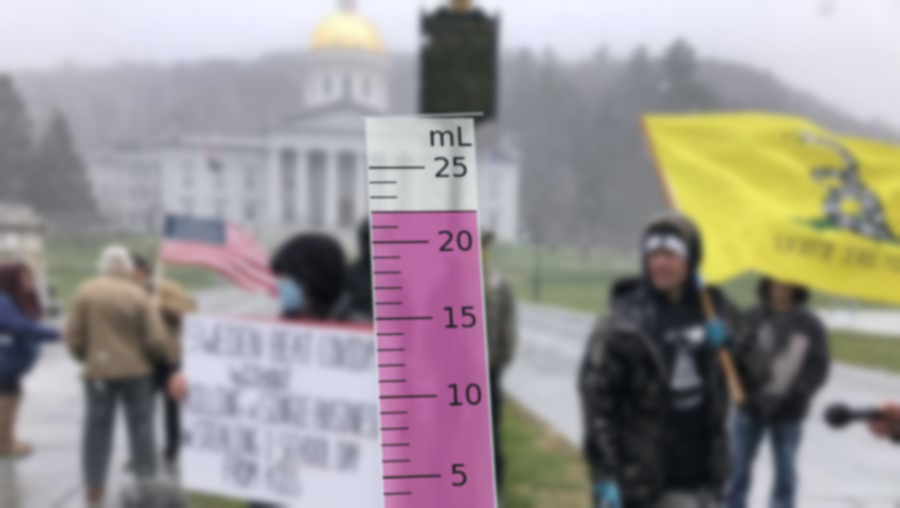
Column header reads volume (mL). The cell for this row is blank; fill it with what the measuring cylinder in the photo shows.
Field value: 22 mL
